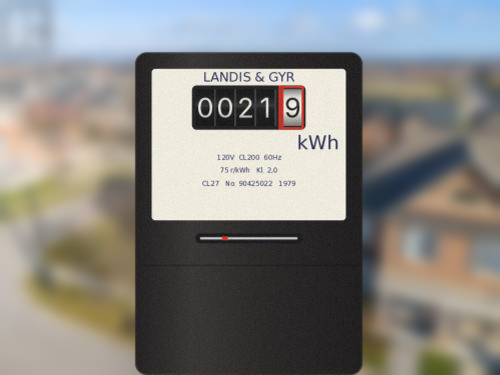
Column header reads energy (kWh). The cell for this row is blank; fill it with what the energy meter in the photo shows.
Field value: 21.9 kWh
